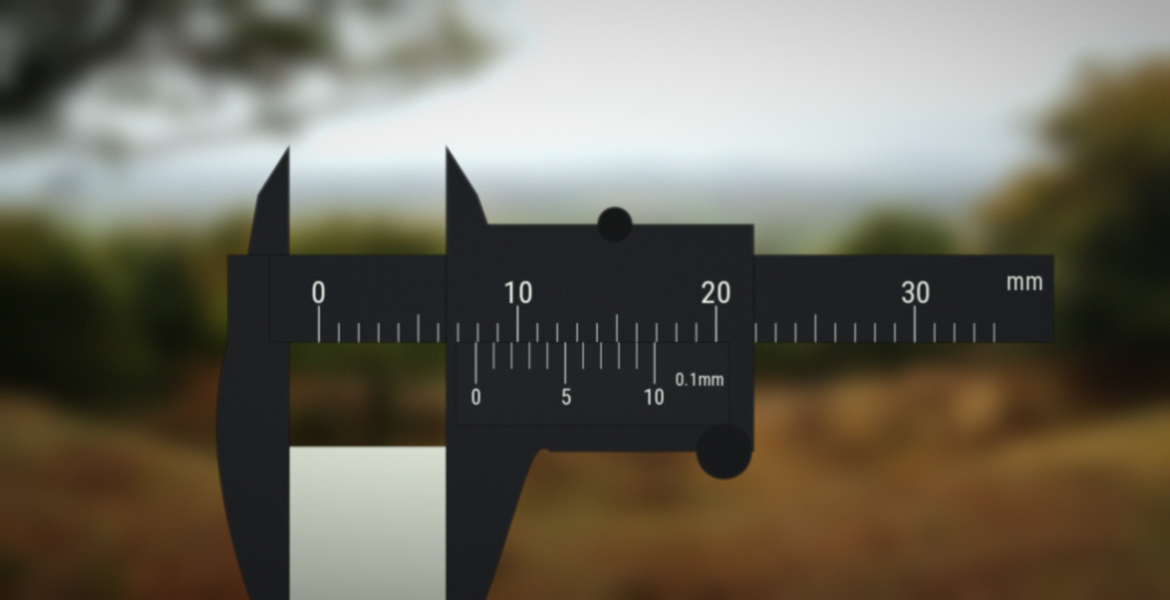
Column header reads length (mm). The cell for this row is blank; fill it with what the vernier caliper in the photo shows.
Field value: 7.9 mm
